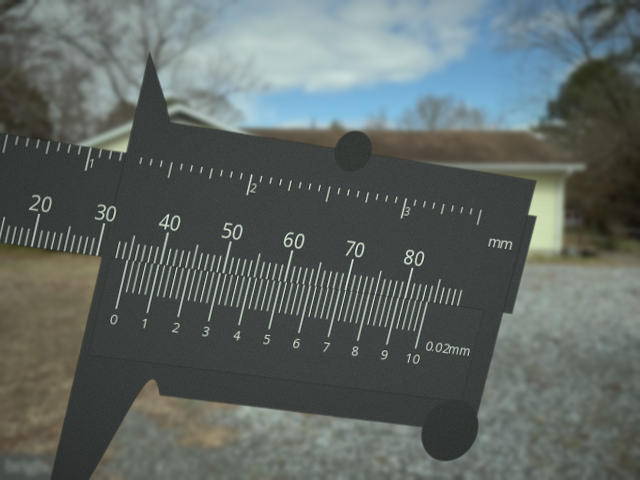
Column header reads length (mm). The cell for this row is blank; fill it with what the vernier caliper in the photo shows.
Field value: 34.8 mm
